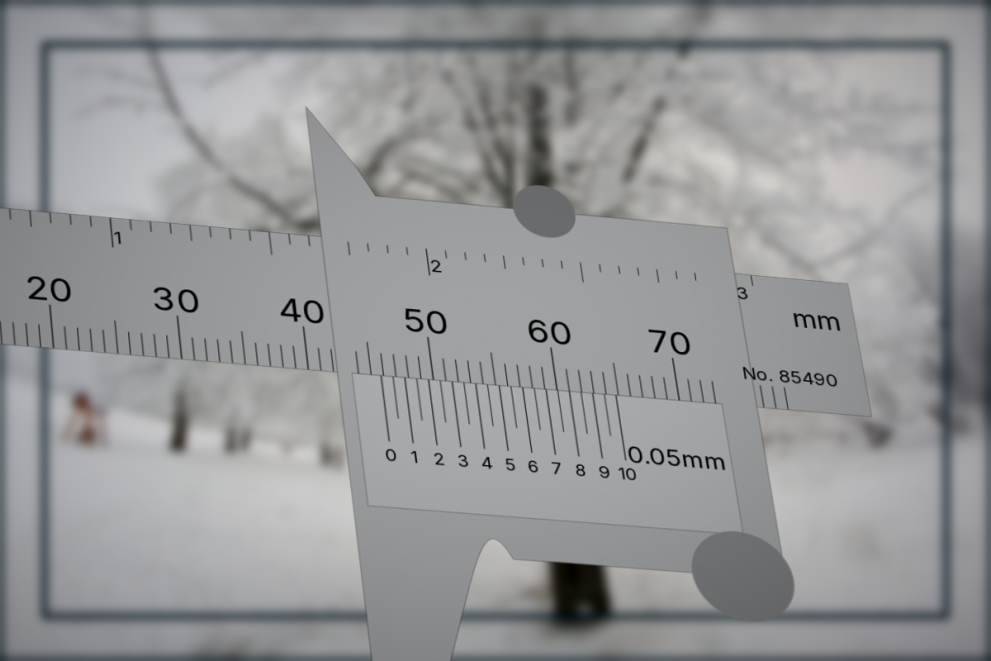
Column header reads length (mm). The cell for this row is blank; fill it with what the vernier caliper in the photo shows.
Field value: 45.8 mm
